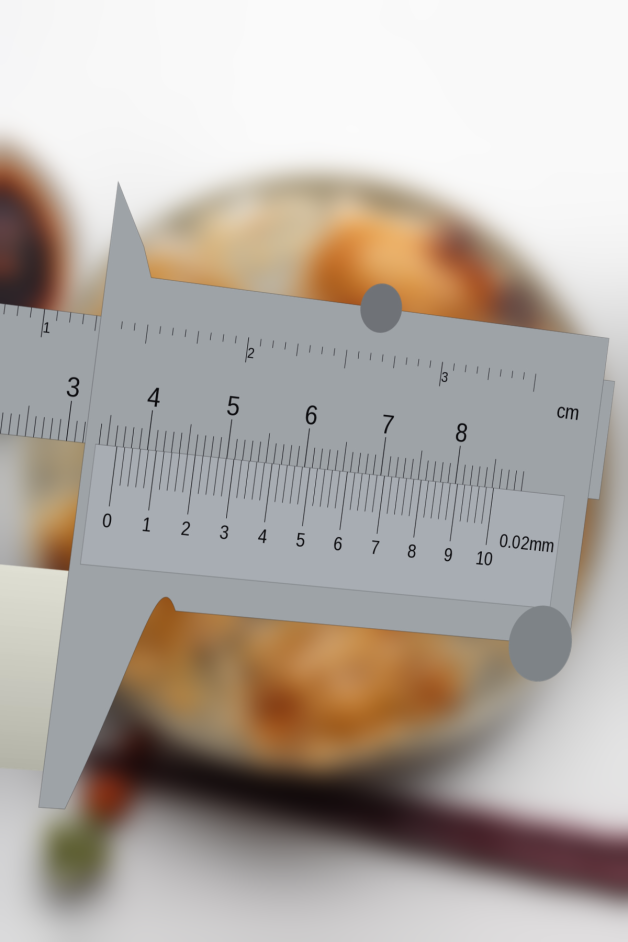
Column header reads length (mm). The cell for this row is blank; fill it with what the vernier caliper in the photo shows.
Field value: 36.2 mm
